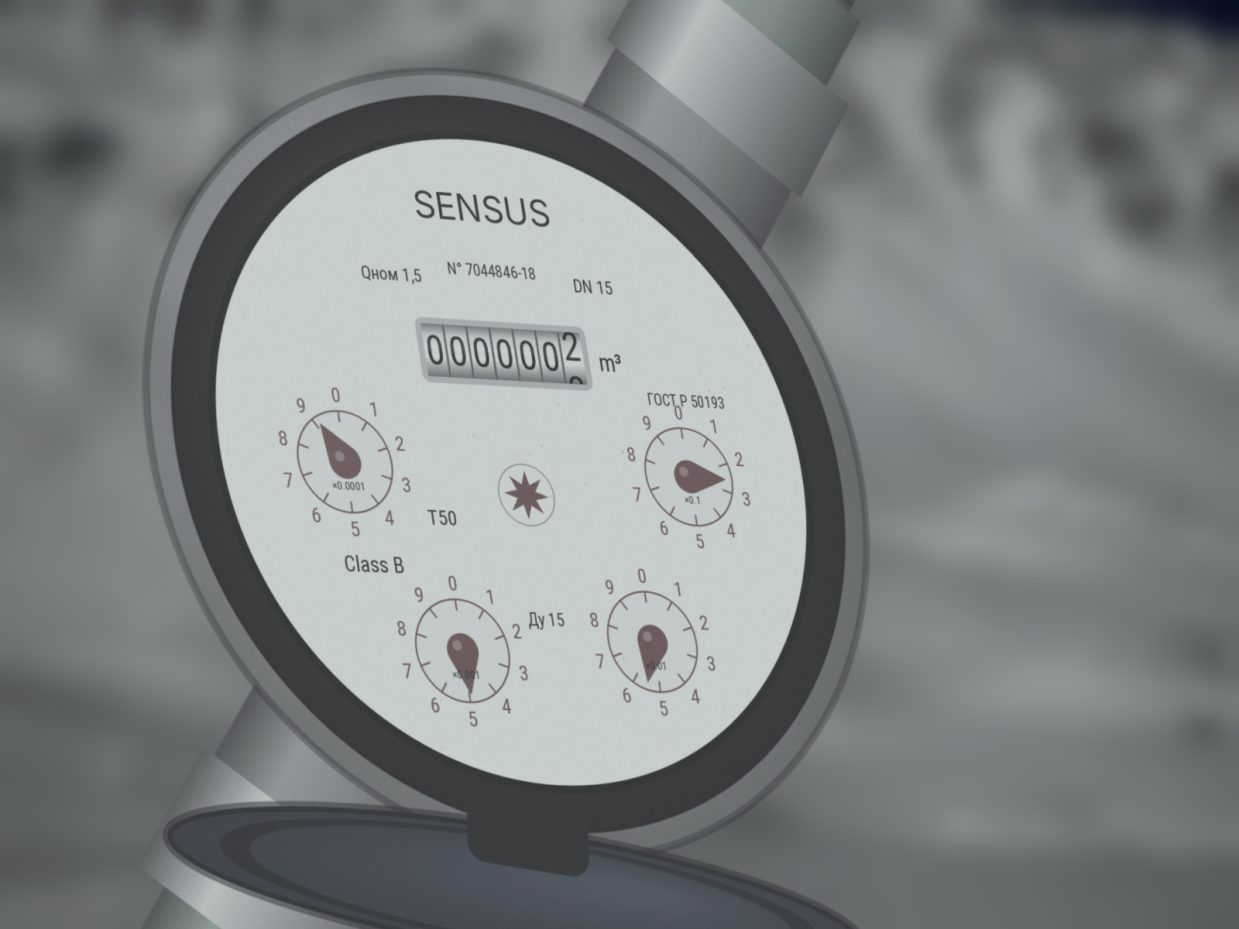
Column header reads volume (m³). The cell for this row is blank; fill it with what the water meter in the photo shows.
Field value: 2.2549 m³
